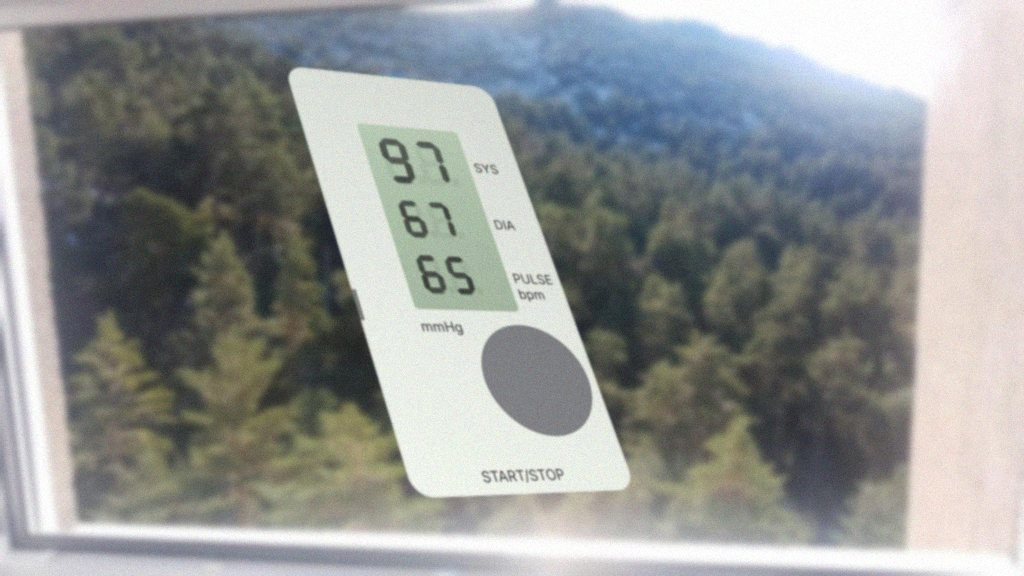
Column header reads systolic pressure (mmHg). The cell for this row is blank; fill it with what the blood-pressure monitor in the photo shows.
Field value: 97 mmHg
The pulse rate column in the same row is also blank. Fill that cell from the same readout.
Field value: 65 bpm
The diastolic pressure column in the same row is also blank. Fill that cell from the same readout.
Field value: 67 mmHg
